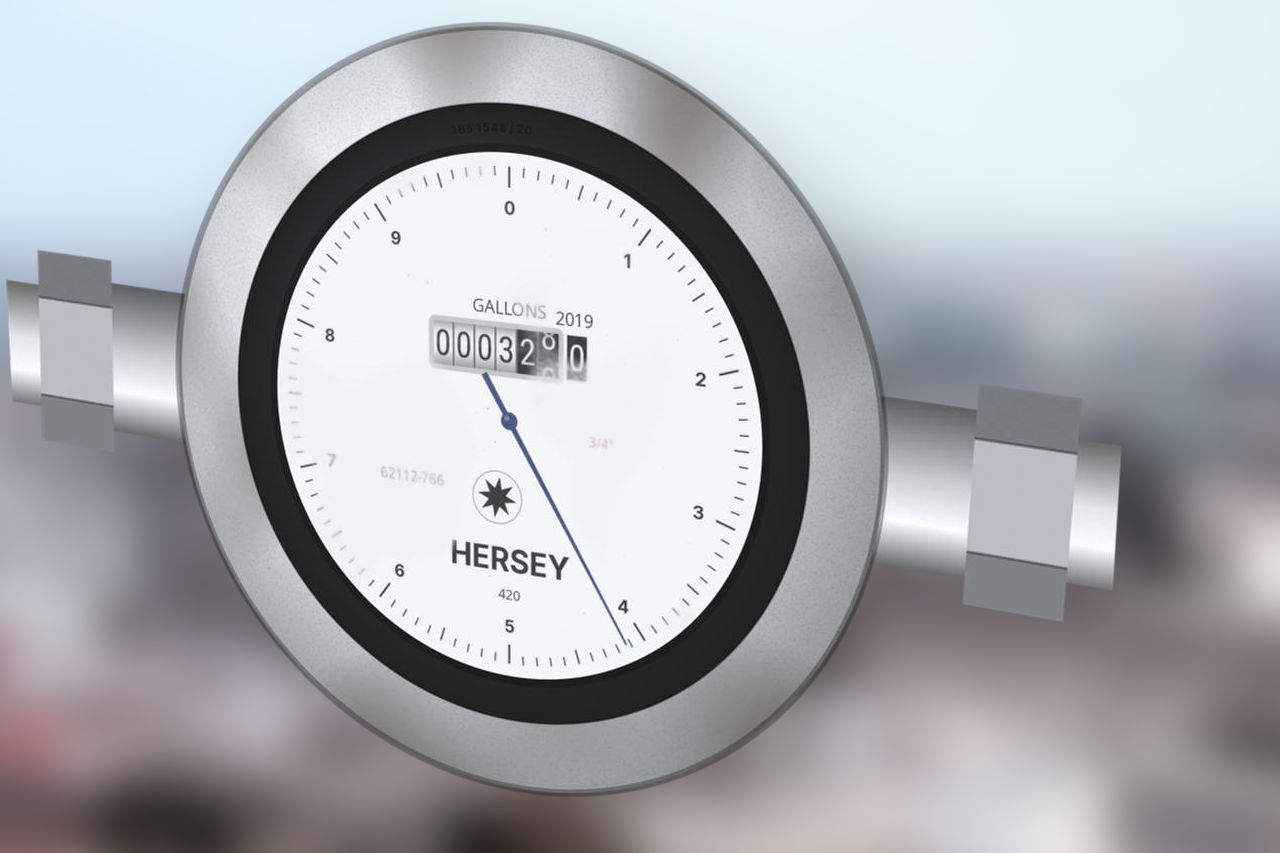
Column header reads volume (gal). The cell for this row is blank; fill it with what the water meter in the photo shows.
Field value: 3284.1 gal
